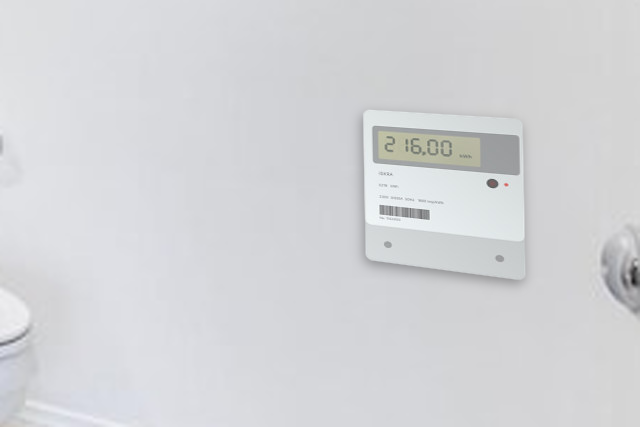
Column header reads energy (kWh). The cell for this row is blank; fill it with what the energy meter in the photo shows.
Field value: 216.00 kWh
